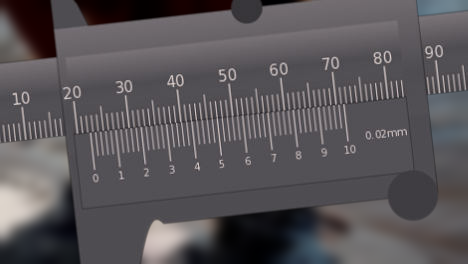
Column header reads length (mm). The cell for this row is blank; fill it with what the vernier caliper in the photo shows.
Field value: 22.5 mm
